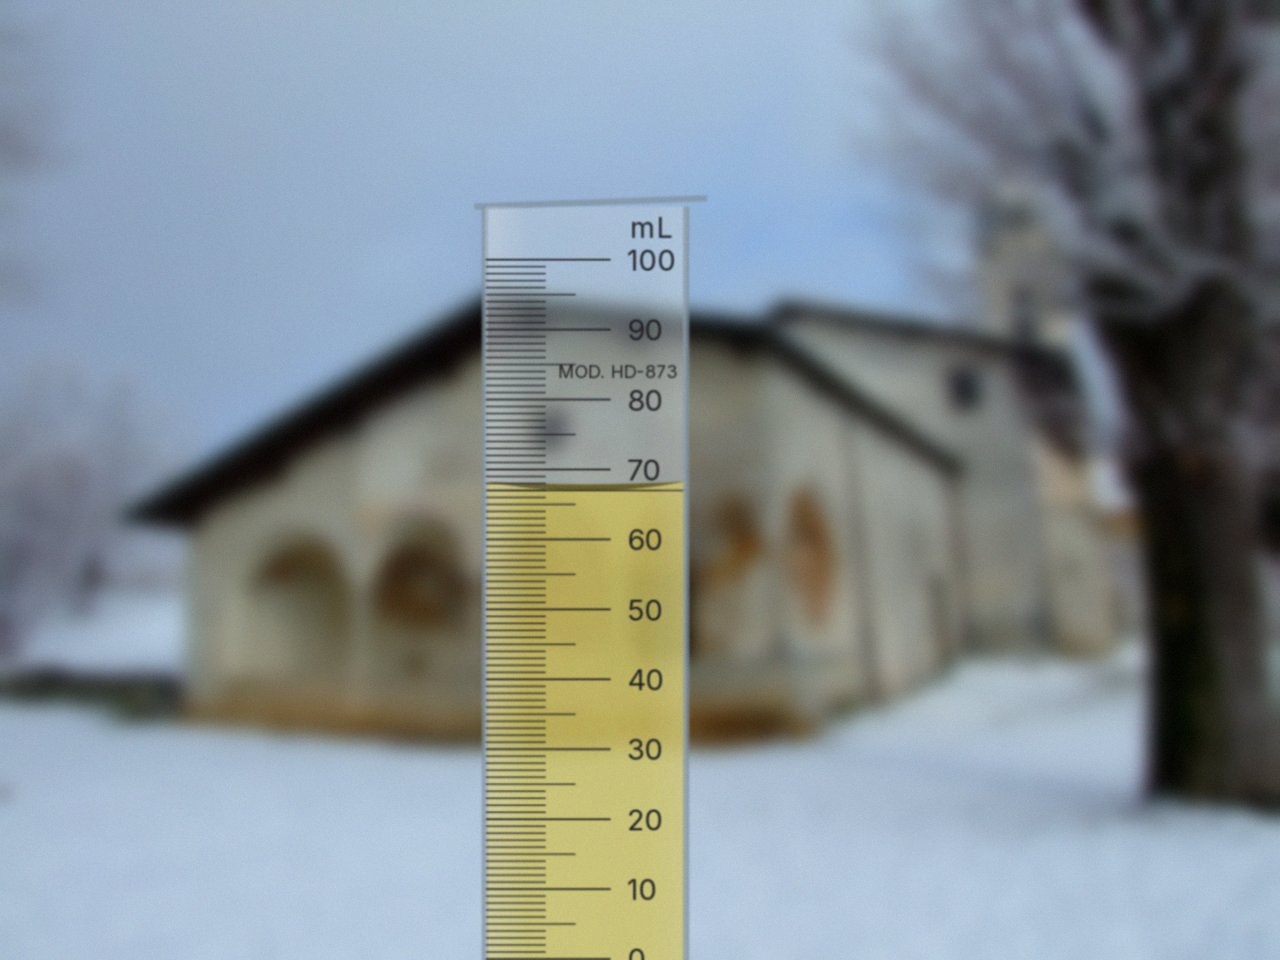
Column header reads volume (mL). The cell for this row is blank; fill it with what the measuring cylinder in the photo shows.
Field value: 67 mL
